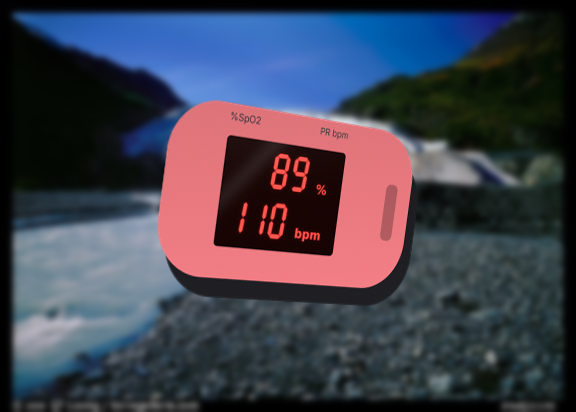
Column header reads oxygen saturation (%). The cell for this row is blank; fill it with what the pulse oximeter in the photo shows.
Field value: 89 %
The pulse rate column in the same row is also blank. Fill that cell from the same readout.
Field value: 110 bpm
